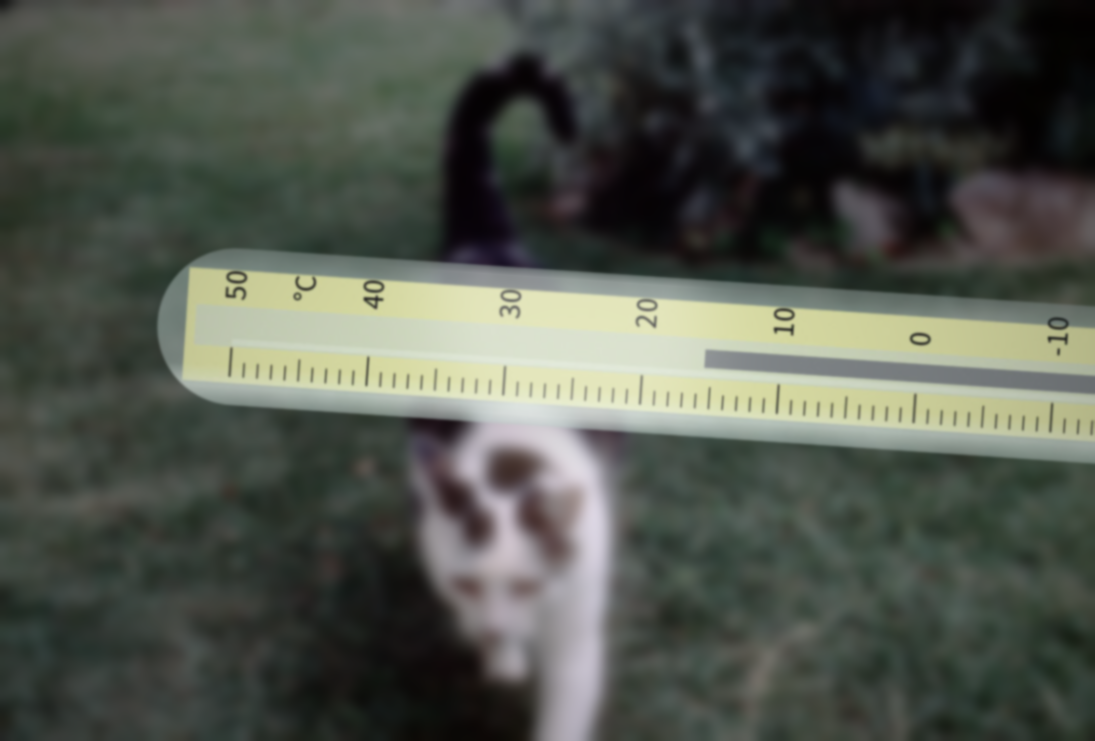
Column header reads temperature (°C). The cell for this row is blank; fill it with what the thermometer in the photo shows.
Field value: 15.5 °C
